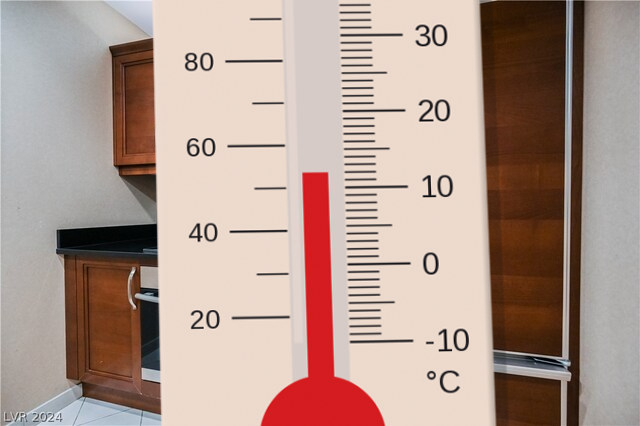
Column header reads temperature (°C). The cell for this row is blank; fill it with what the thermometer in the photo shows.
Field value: 12 °C
